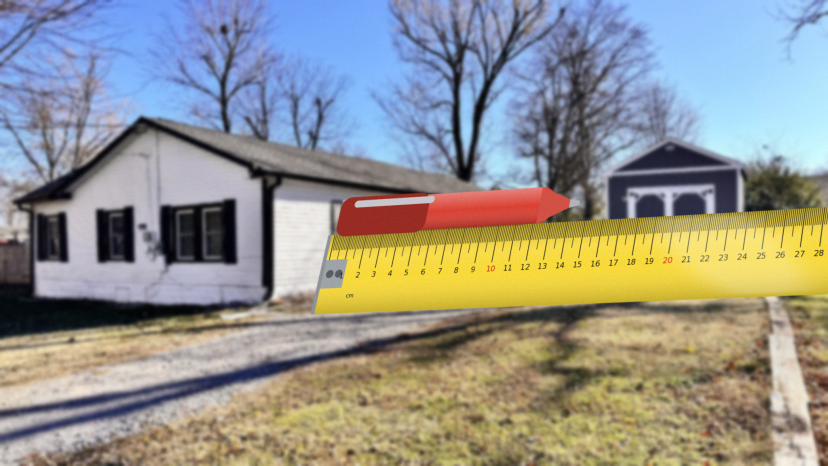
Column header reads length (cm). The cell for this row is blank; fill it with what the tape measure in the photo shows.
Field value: 14.5 cm
